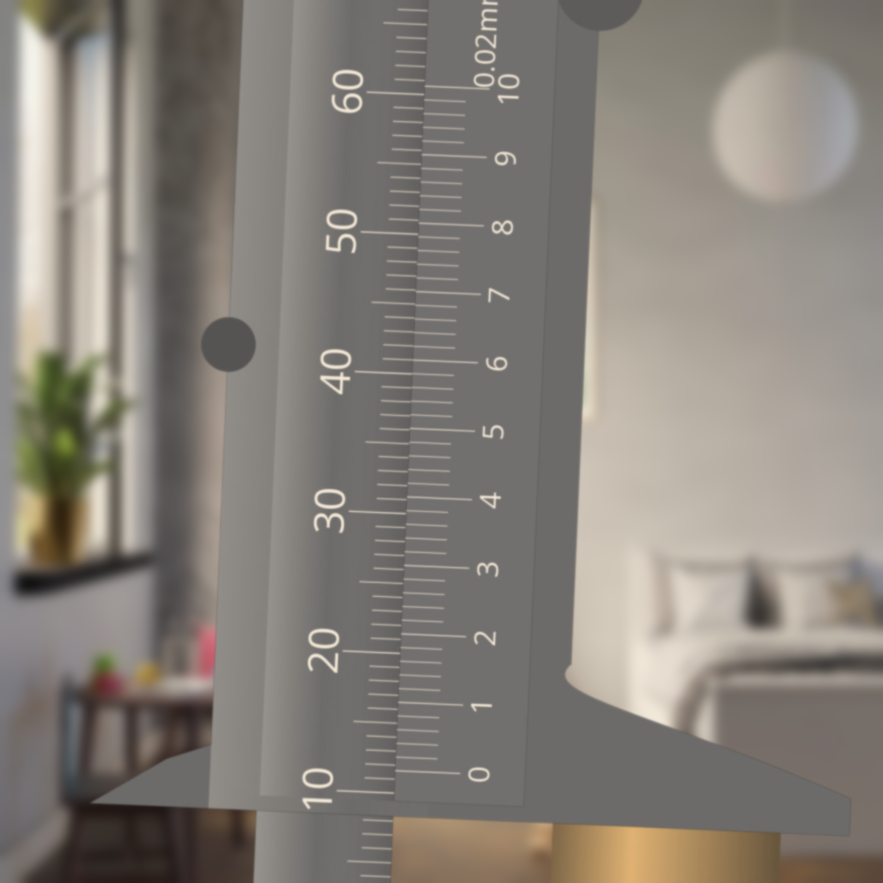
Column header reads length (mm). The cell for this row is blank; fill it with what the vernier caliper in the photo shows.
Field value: 11.6 mm
